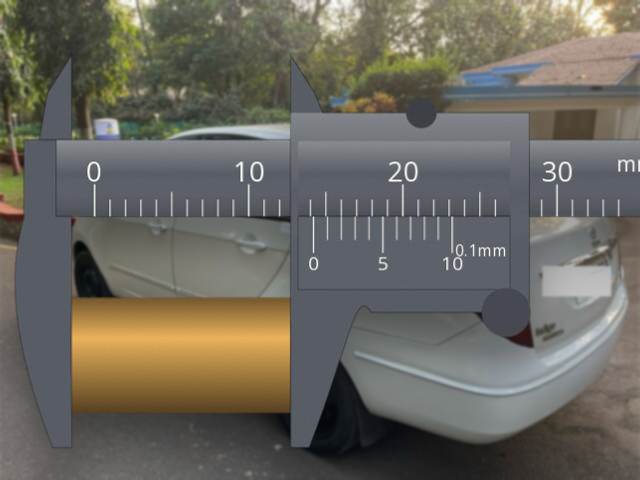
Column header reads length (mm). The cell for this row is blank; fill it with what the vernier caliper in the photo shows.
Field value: 14.2 mm
